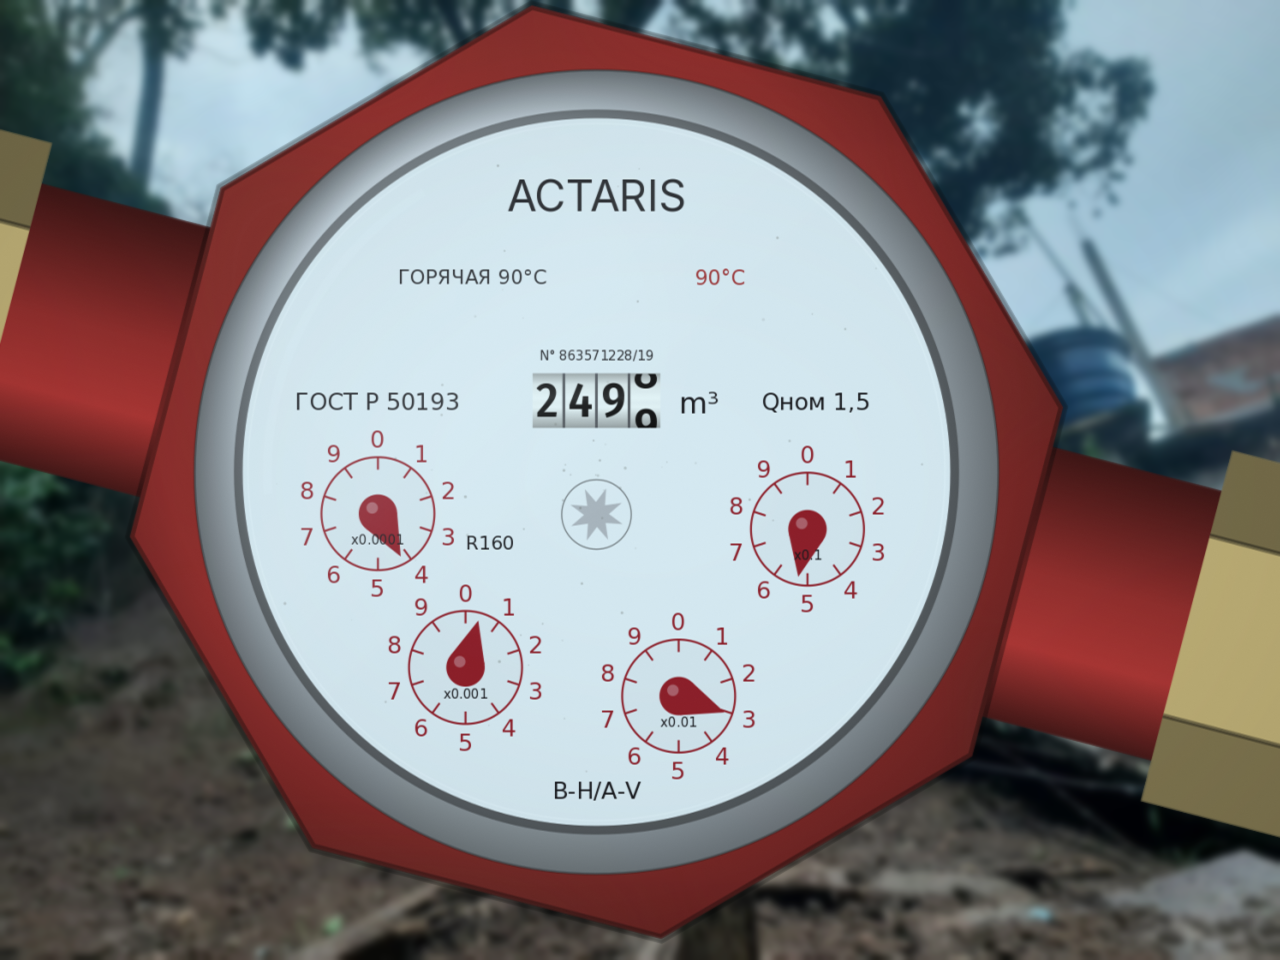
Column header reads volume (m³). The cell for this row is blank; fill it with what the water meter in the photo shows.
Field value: 2498.5304 m³
